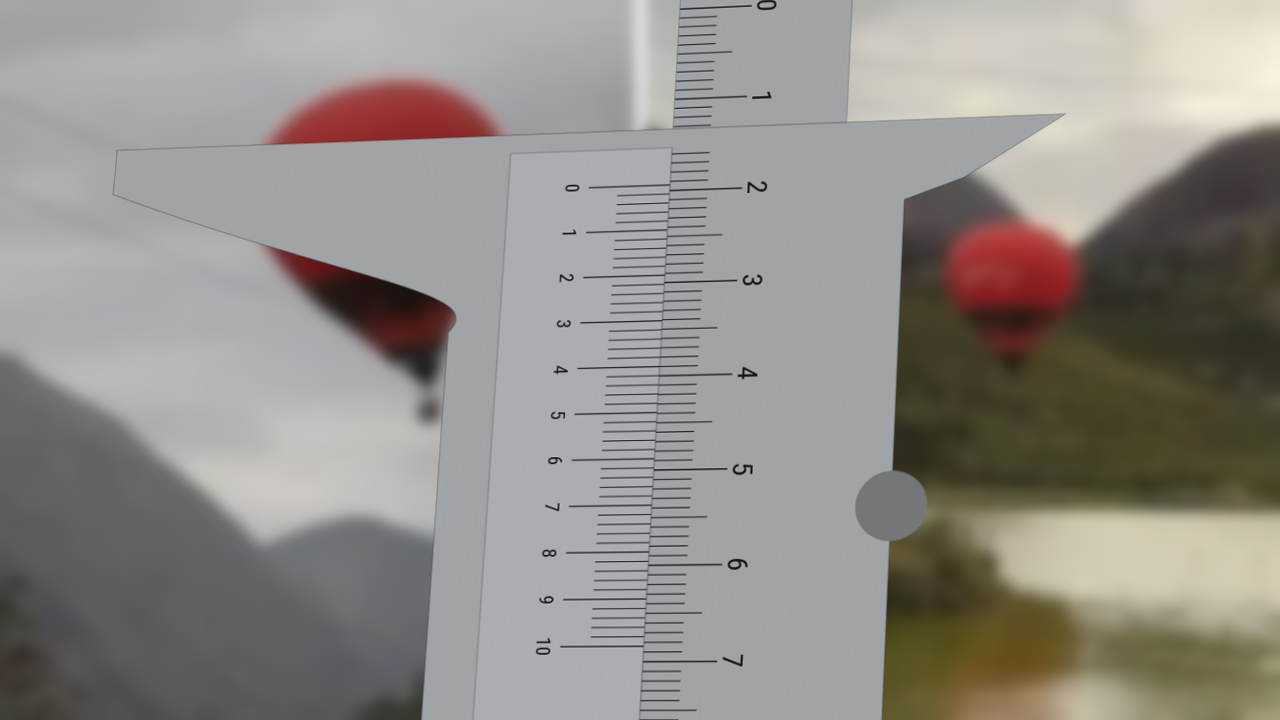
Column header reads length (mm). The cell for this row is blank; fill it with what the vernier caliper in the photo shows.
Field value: 19.4 mm
